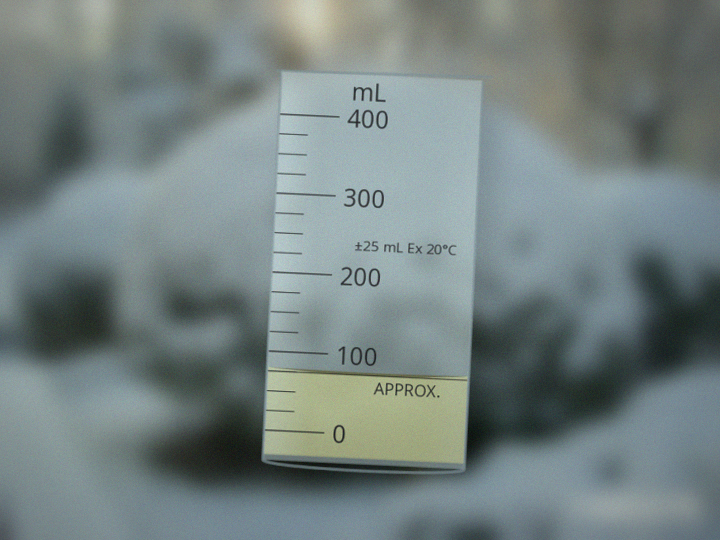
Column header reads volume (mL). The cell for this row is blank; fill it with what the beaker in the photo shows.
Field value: 75 mL
